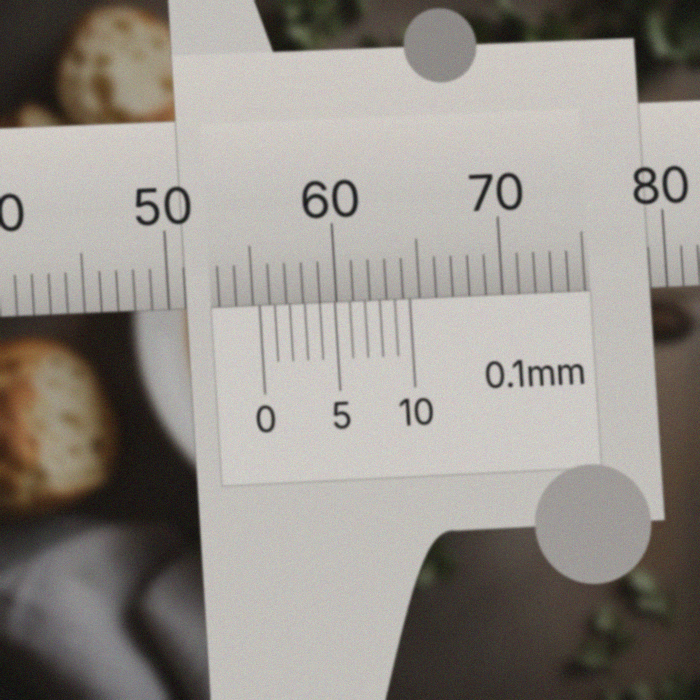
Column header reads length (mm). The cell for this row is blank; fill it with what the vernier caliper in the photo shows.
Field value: 55.4 mm
